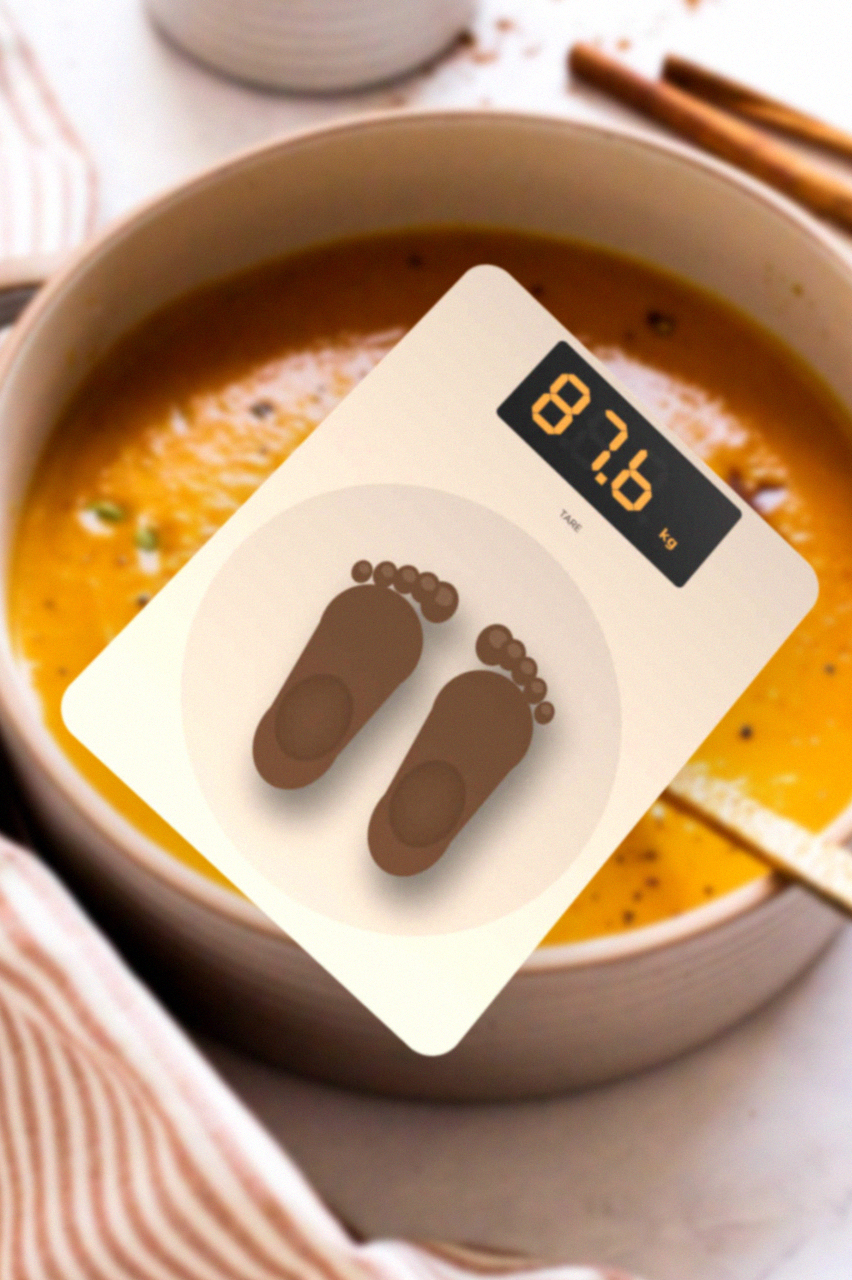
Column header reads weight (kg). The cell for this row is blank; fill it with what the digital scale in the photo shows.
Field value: 87.6 kg
